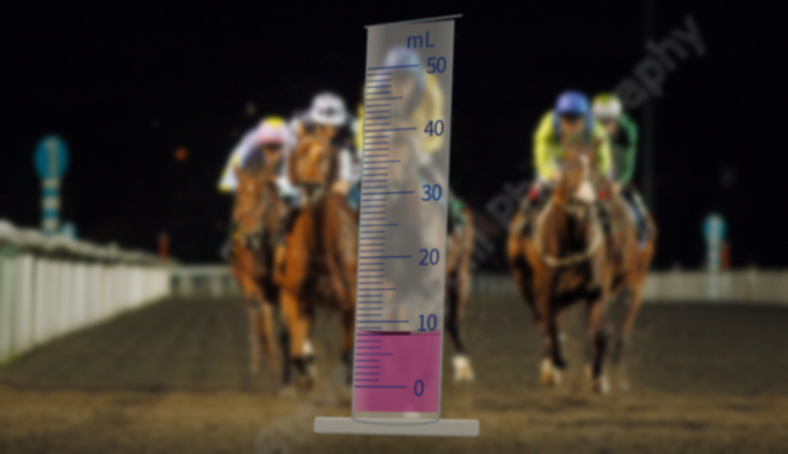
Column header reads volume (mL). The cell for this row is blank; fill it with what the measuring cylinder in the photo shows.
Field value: 8 mL
